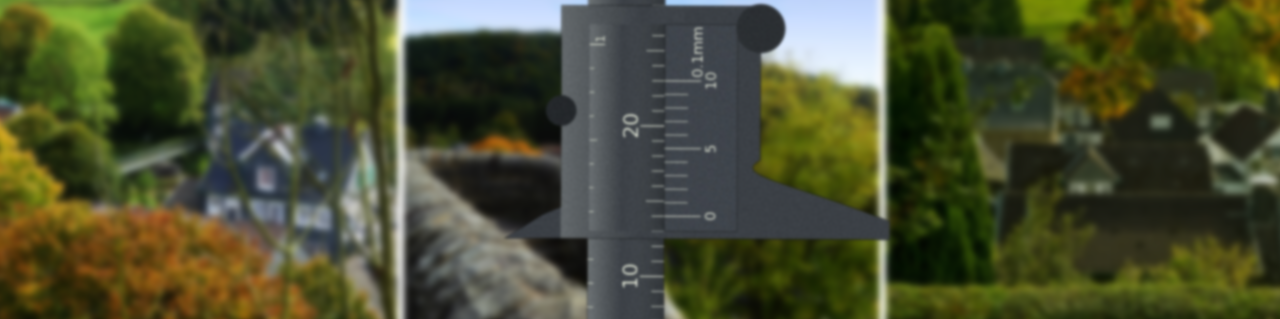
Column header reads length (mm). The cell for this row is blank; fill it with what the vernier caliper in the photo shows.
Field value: 14.0 mm
